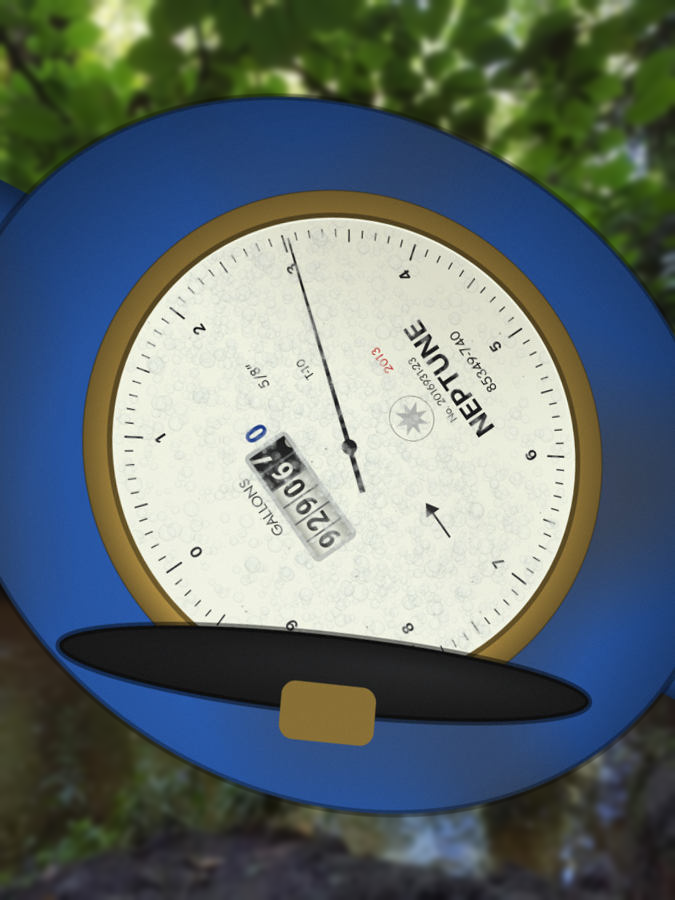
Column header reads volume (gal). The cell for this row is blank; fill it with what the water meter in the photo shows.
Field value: 9290673.0 gal
